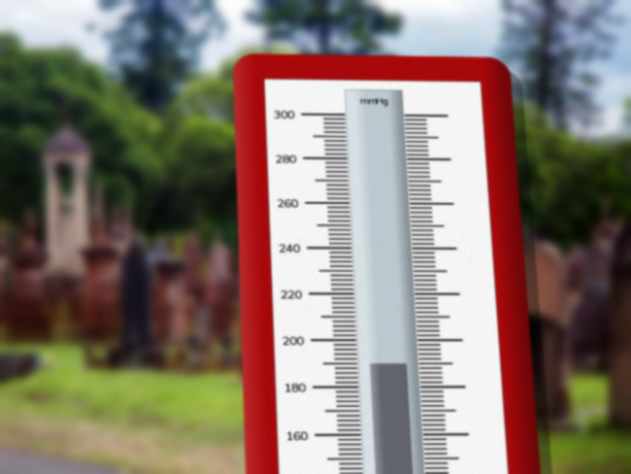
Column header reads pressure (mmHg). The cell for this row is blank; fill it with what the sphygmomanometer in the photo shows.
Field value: 190 mmHg
